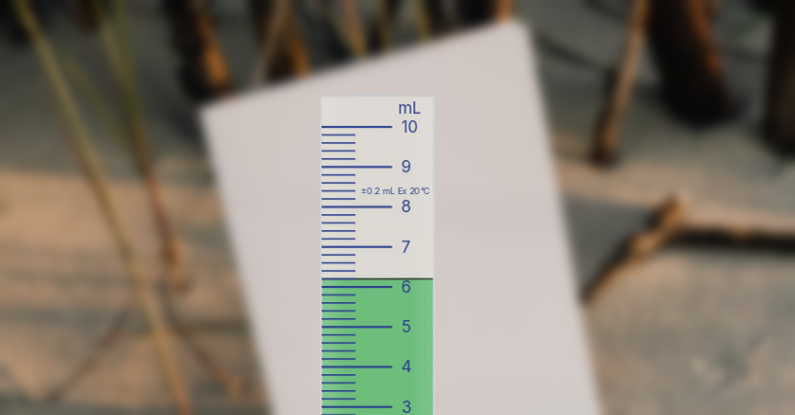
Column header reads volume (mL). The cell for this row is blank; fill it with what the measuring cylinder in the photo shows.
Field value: 6.2 mL
